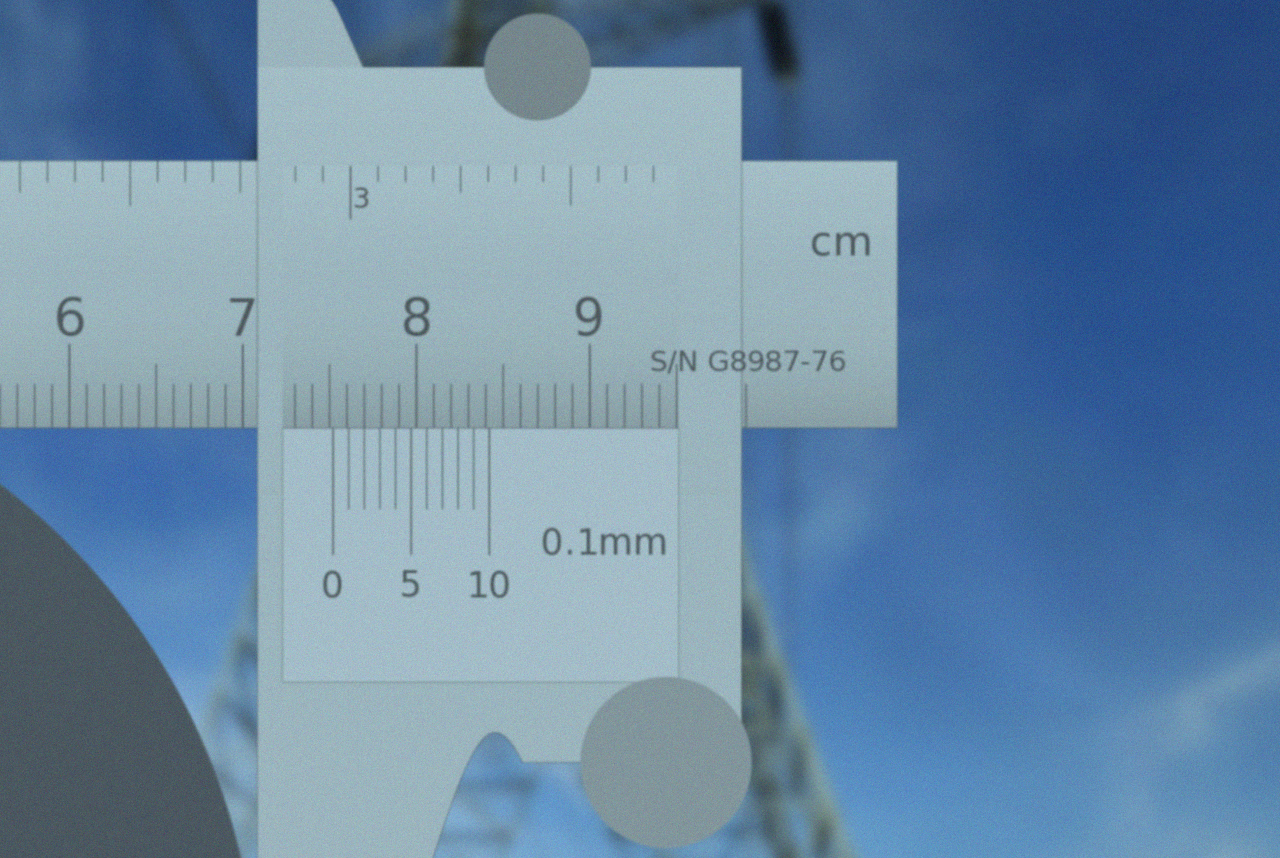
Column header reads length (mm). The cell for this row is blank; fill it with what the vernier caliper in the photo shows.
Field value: 75.2 mm
